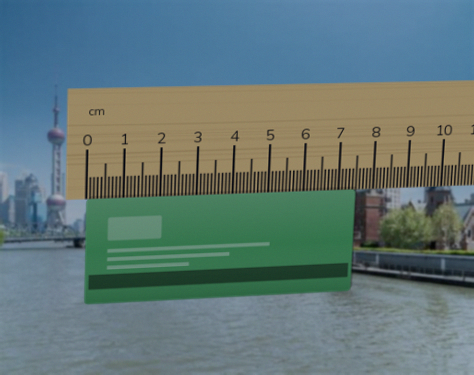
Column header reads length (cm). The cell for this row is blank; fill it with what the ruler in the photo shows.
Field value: 7.5 cm
